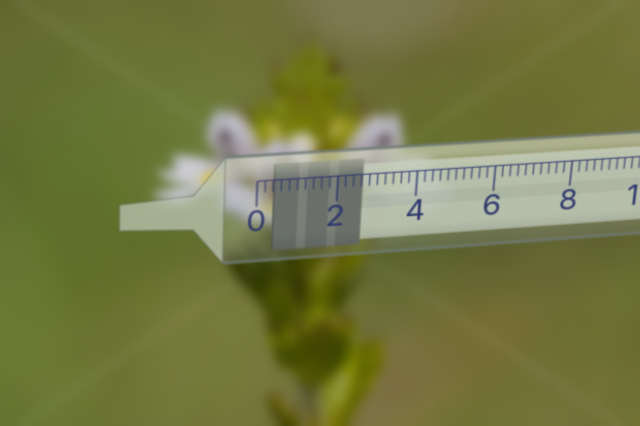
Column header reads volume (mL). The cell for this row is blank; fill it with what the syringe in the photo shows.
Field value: 0.4 mL
